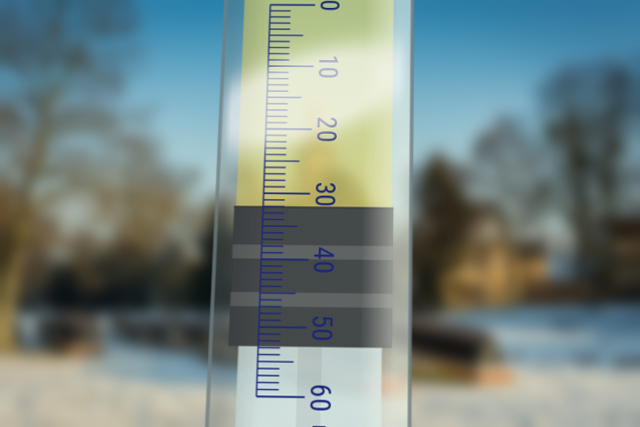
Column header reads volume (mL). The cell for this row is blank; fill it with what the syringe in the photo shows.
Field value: 32 mL
